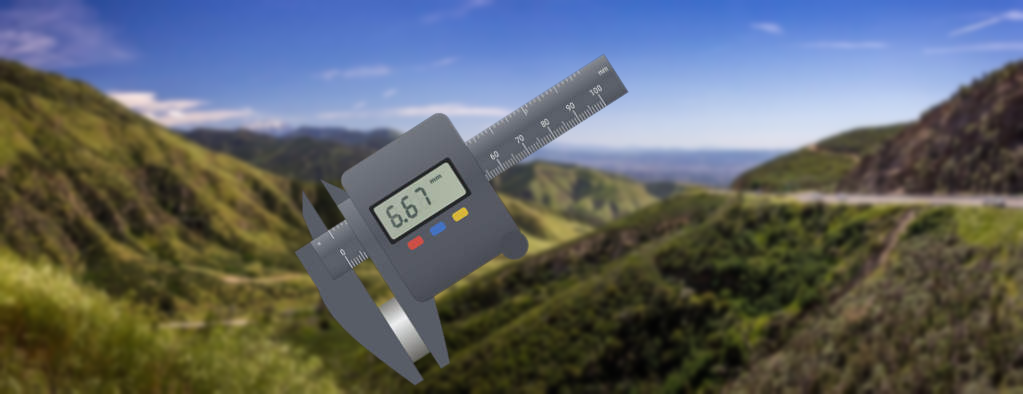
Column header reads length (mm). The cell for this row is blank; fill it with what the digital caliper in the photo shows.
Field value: 6.67 mm
